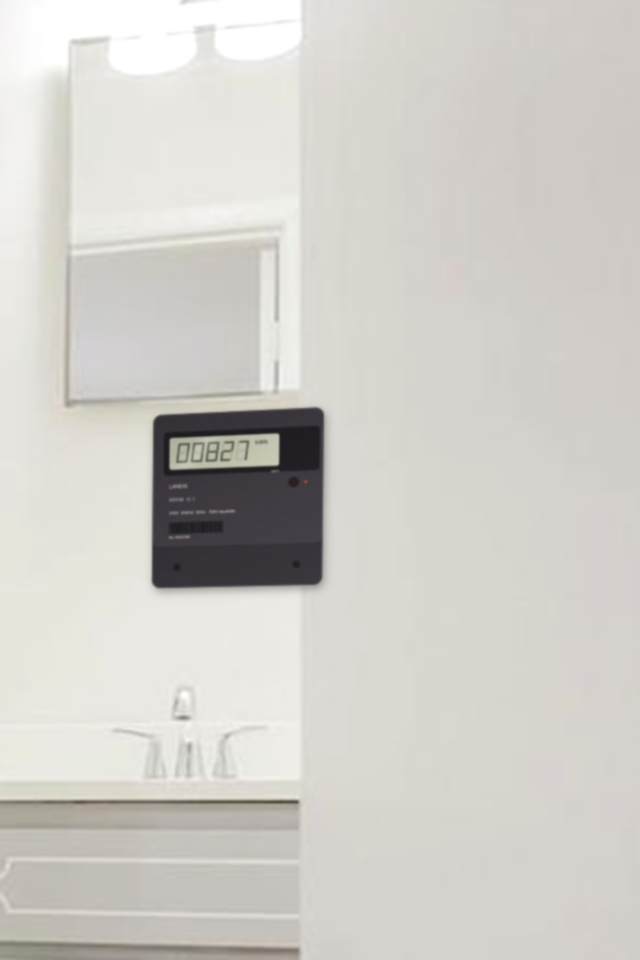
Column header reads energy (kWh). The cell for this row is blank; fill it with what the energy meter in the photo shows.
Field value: 827 kWh
